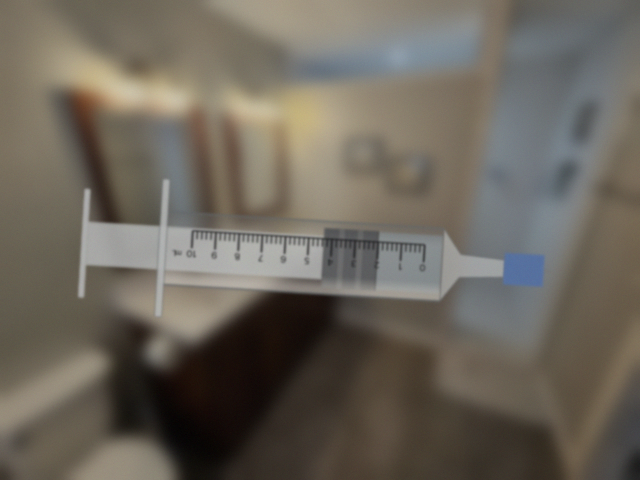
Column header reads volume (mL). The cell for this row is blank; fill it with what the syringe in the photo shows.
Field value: 2 mL
